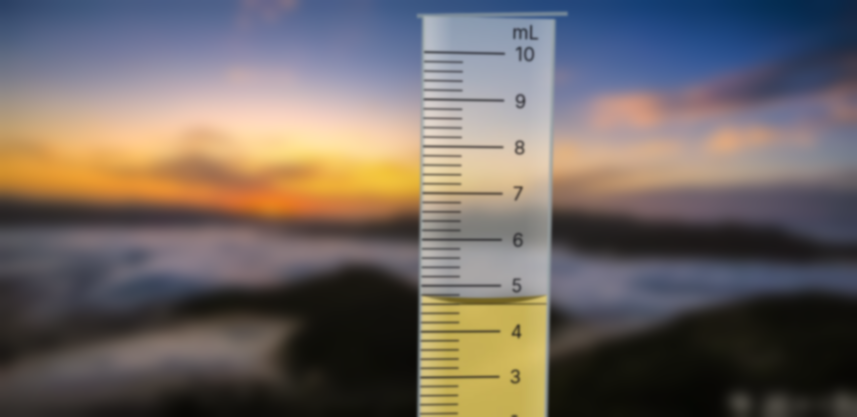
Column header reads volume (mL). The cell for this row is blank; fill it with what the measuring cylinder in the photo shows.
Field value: 4.6 mL
